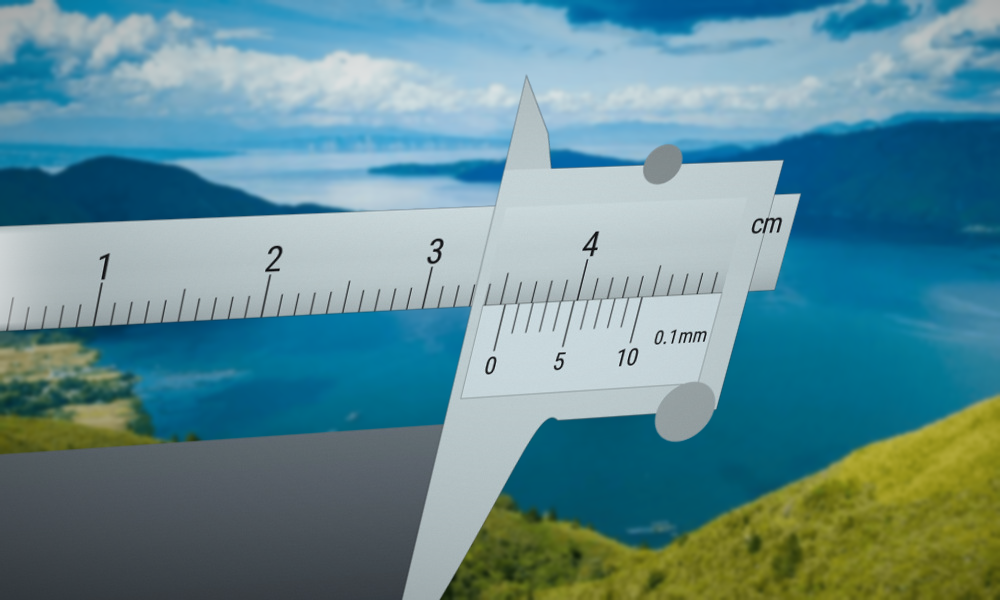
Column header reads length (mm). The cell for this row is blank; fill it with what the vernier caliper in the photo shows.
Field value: 35.3 mm
